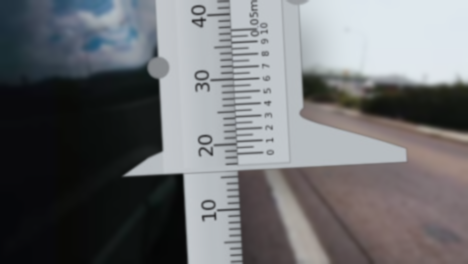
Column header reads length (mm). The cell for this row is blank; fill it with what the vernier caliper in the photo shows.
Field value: 18.5 mm
